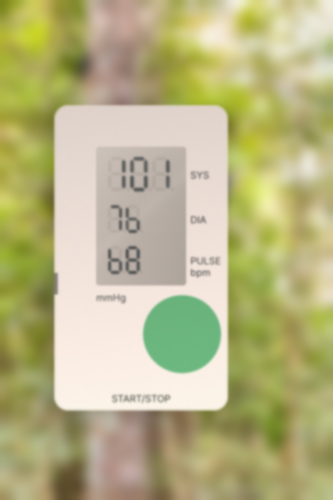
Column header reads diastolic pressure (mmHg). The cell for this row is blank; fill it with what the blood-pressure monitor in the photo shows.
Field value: 76 mmHg
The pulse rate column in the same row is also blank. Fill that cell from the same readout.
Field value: 68 bpm
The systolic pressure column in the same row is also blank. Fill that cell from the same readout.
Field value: 101 mmHg
